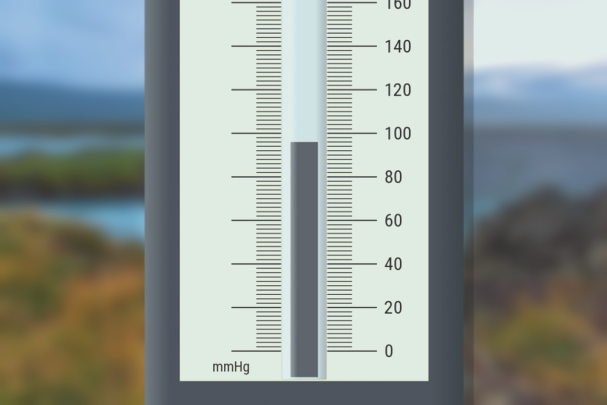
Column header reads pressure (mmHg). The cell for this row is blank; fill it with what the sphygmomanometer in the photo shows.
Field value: 96 mmHg
